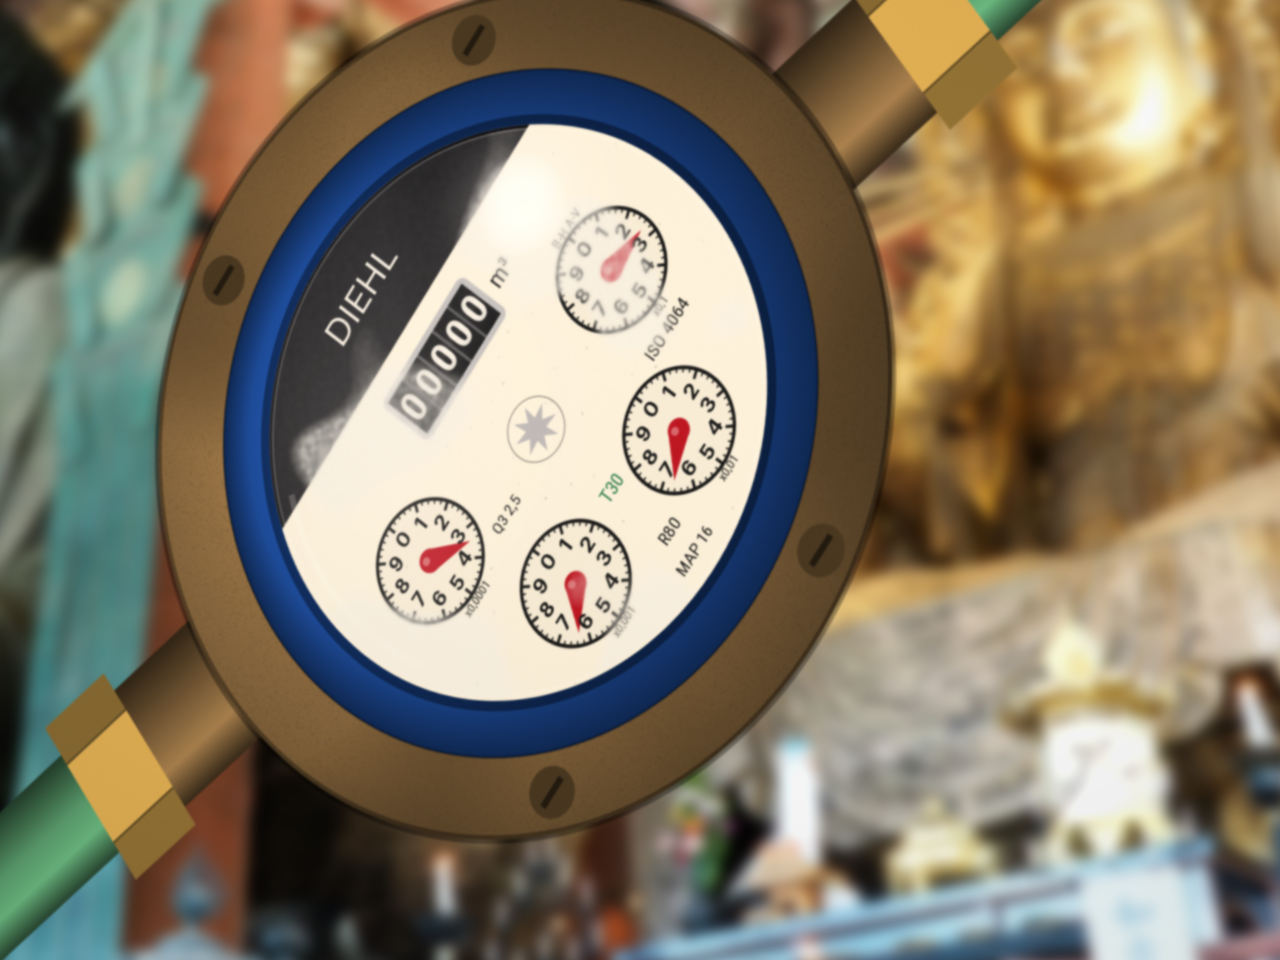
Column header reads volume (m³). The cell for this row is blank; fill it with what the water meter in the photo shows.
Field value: 0.2663 m³
